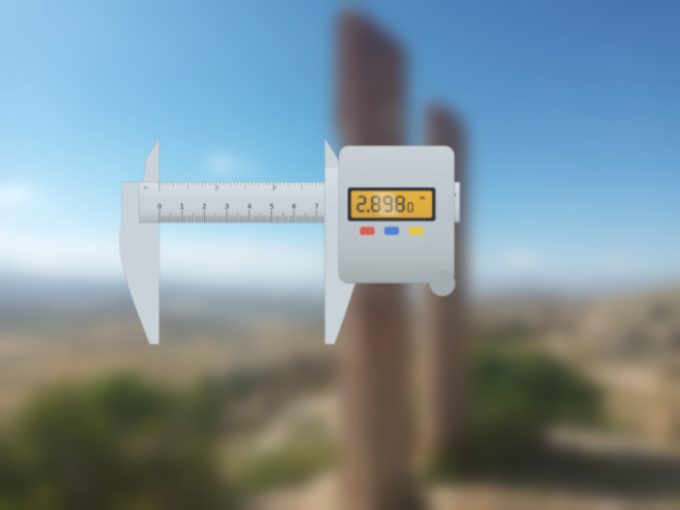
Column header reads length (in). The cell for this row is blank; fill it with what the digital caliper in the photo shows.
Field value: 2.8980 in
